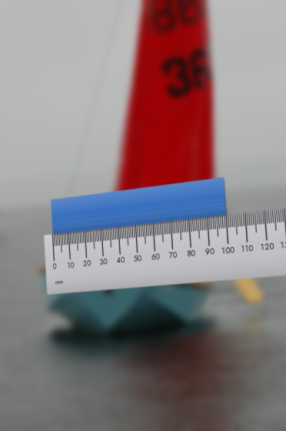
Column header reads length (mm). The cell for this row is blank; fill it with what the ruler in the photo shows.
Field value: 100 mm
